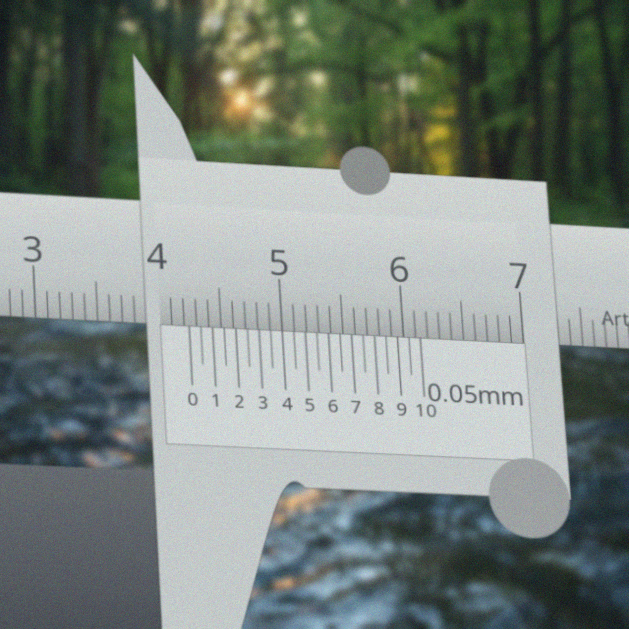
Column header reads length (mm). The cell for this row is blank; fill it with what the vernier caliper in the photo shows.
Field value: 42.4 mm
